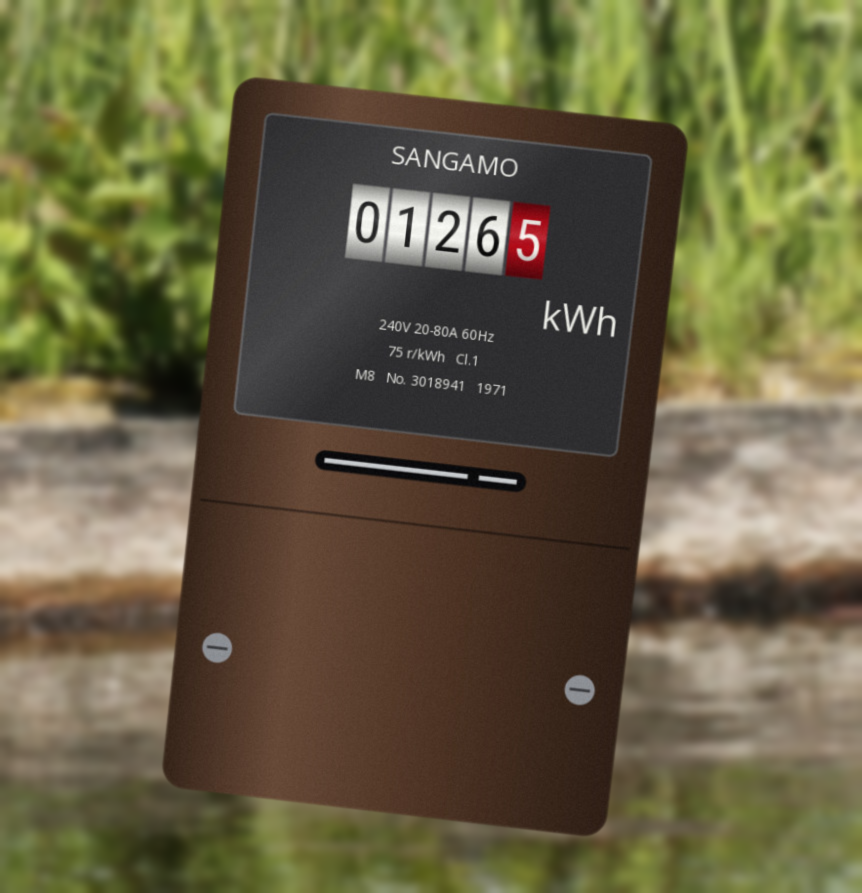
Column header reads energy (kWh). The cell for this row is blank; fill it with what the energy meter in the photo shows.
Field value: 126.5 kWh
